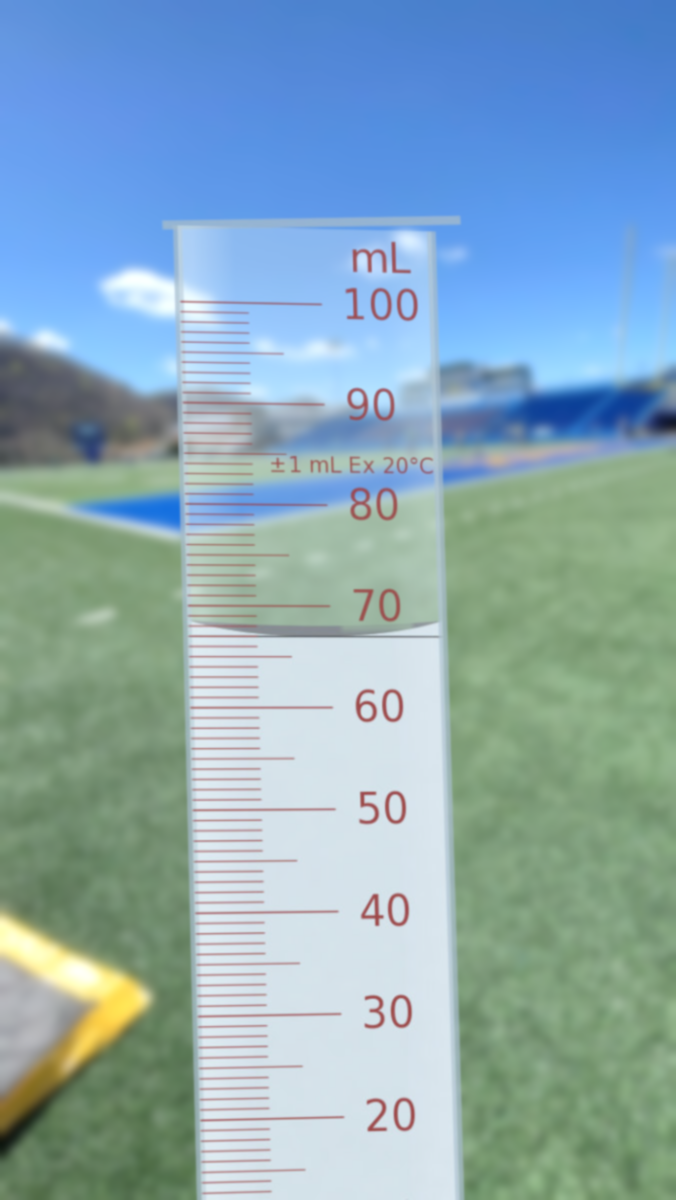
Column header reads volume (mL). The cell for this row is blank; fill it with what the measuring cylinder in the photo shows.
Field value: 67 mL
